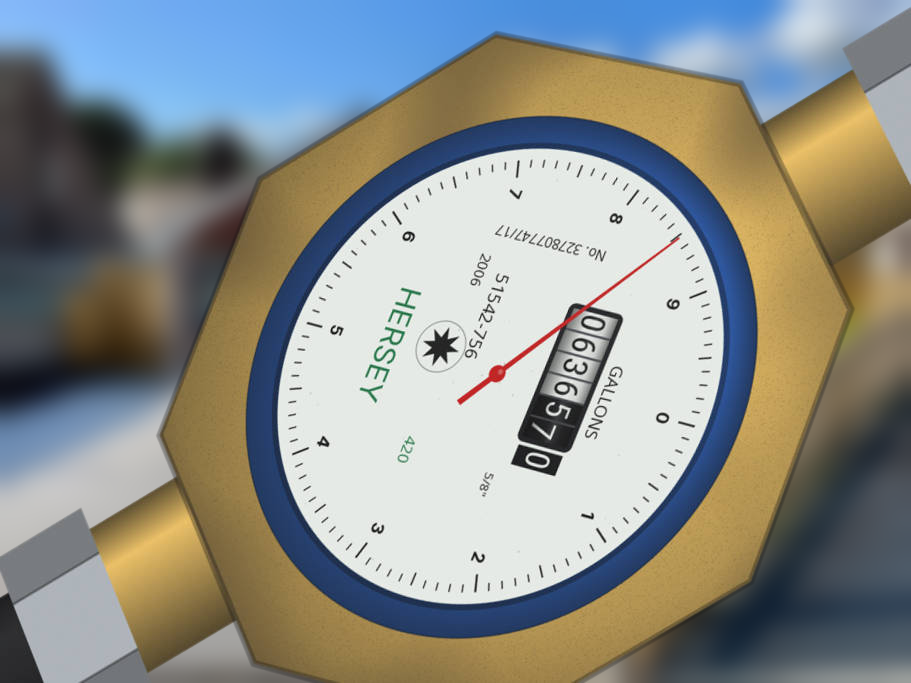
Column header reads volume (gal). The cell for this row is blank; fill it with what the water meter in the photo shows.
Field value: 636568.5 gal
